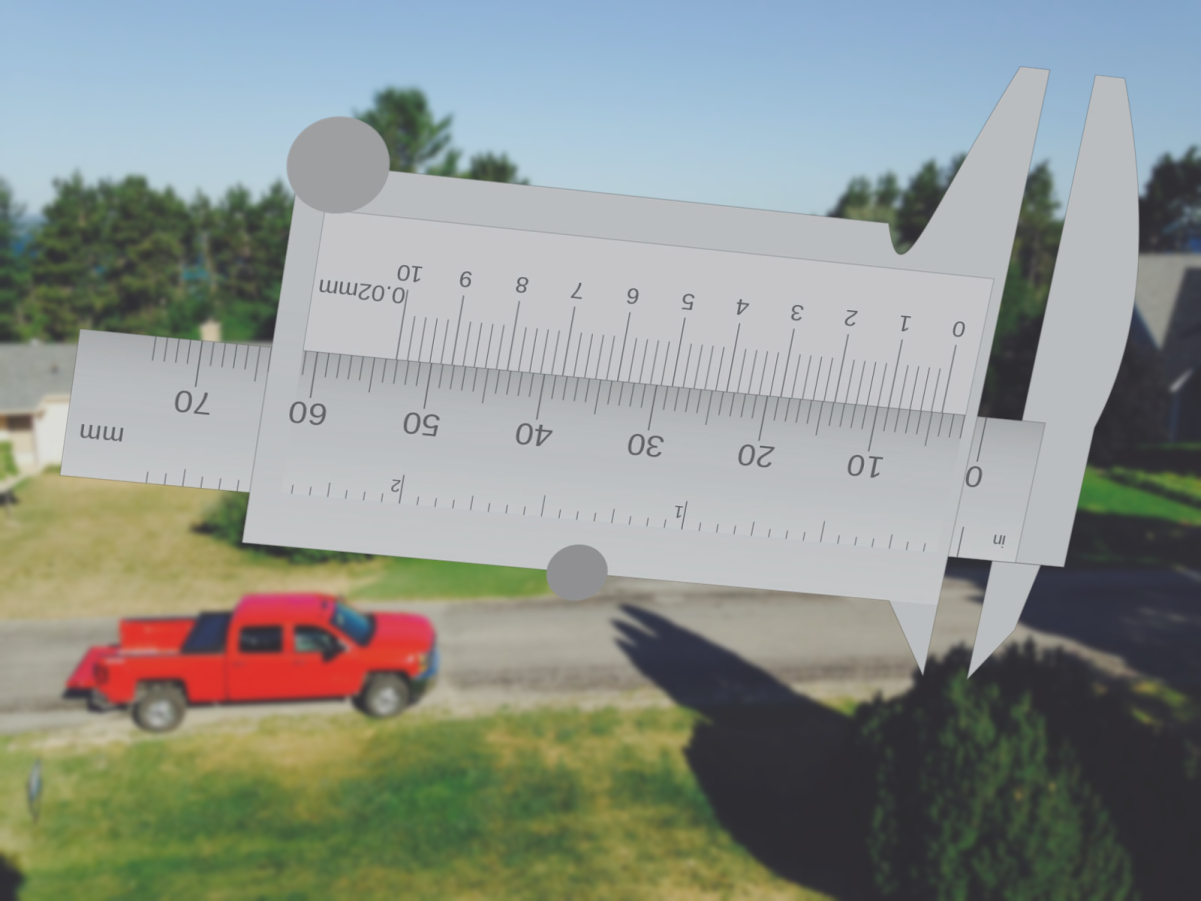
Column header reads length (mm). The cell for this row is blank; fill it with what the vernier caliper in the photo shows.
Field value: 4.1 mm
